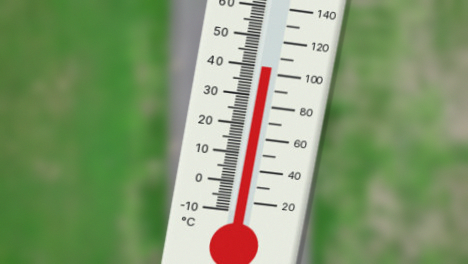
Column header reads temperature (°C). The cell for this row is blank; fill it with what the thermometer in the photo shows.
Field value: 40 °C
